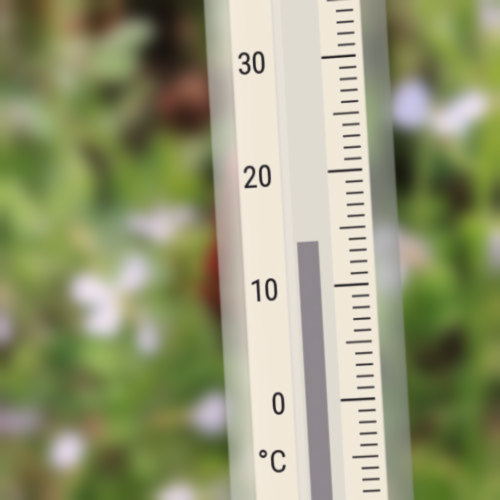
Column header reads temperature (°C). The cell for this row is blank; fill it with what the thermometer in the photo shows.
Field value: 14 °C
